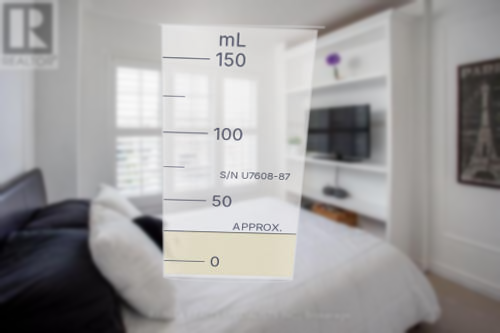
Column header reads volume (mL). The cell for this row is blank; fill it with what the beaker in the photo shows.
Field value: 25 mL
